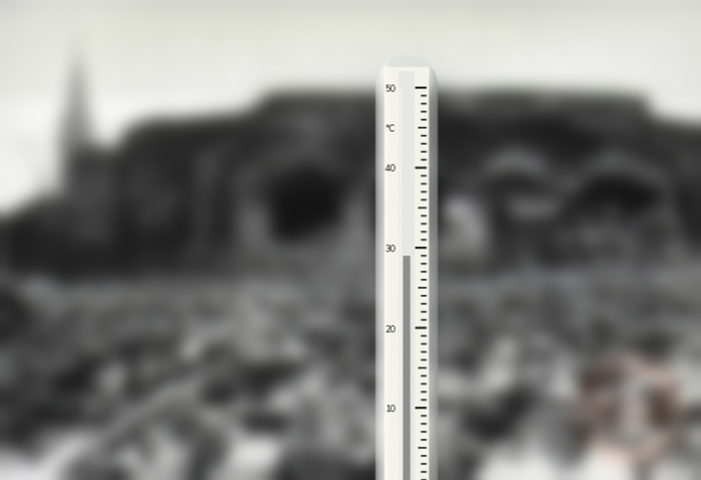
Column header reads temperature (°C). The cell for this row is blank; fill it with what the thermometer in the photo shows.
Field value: 29 °C
